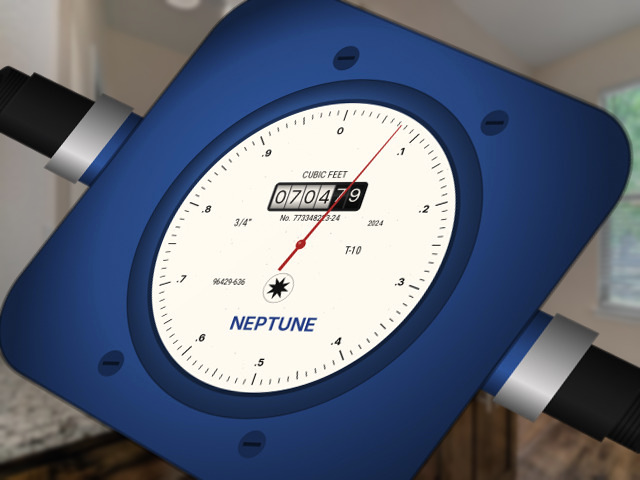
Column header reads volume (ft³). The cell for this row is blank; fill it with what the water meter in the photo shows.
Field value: 70479.07 ft³
